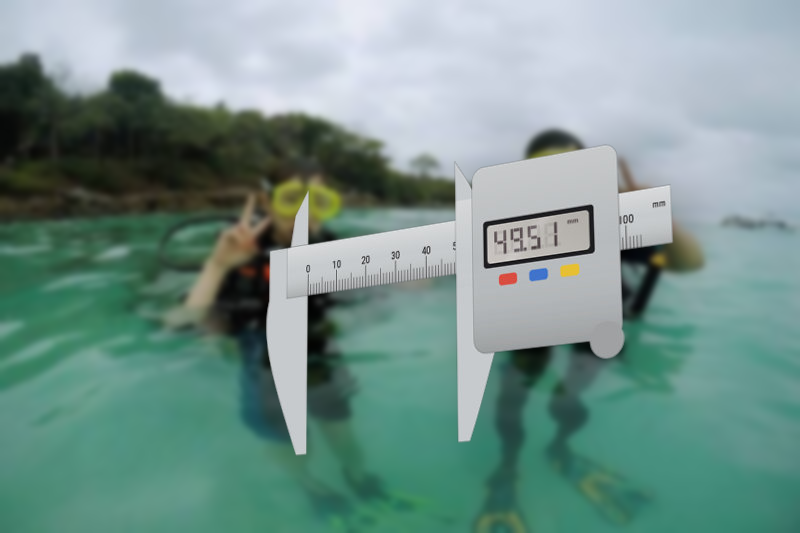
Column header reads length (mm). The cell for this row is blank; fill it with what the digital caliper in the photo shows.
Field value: 49.51 mm
